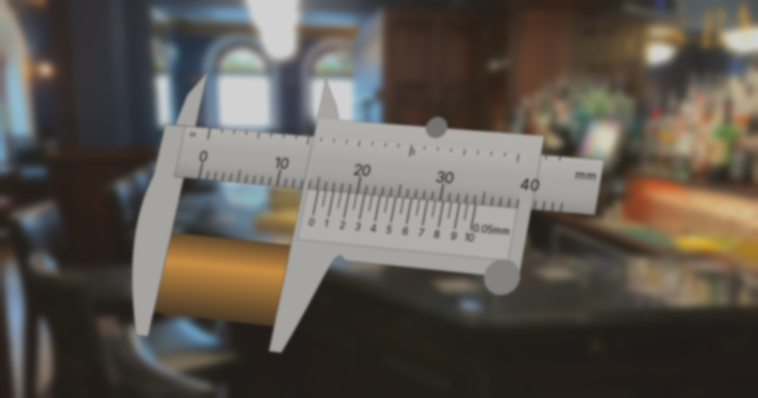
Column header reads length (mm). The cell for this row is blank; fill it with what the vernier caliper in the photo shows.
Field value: 15.2 mm
